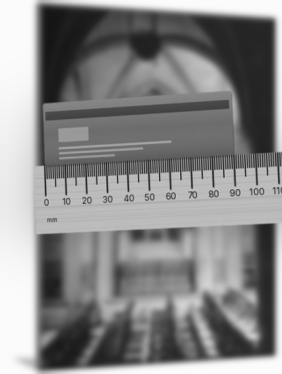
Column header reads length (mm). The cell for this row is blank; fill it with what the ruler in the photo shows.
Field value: 90 mm
